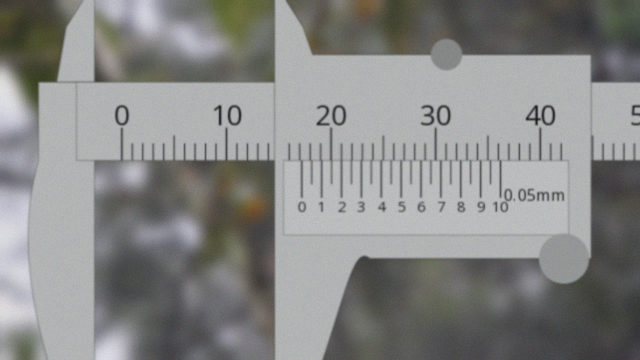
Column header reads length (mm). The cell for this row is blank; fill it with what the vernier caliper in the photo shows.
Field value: 17.2 mm
